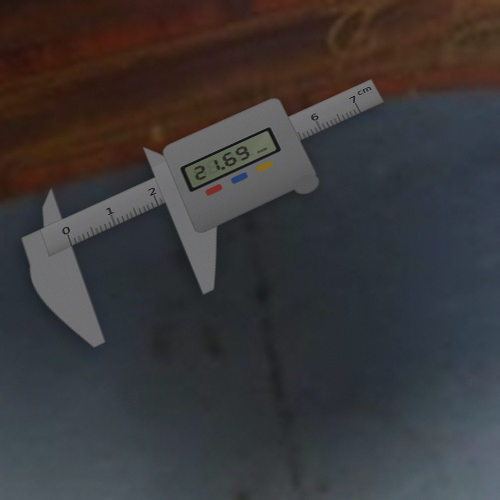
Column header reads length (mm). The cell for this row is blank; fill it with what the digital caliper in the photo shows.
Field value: 21.69 mm
